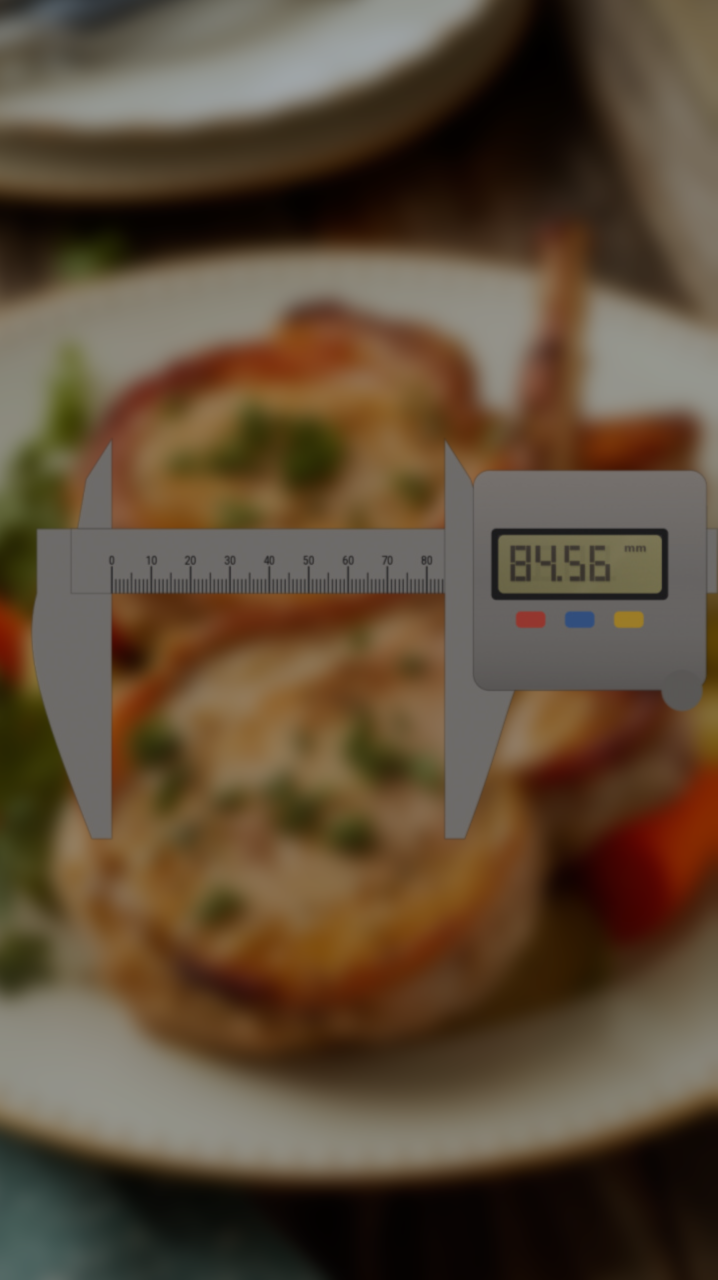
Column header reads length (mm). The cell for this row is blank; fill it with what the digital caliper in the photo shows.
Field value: 84.56 mm
